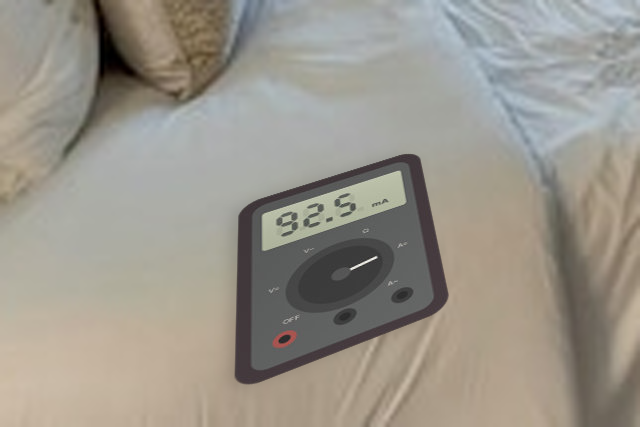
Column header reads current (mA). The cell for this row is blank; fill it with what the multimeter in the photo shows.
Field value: 92.5 mA
